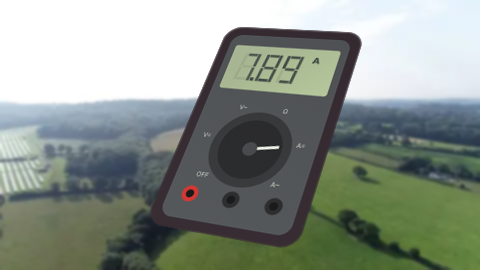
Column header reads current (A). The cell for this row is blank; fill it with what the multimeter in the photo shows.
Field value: 7.89 A
